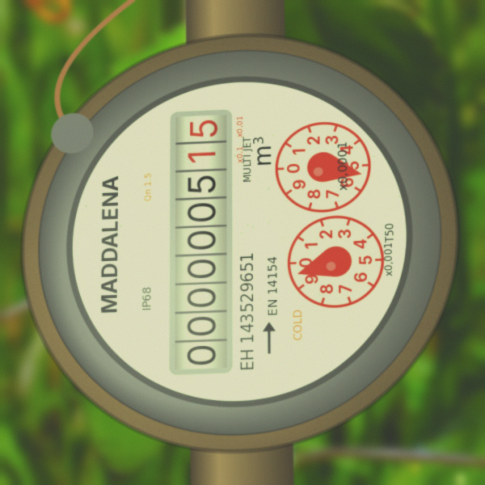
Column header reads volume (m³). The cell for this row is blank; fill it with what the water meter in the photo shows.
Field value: 5.1495 m³
